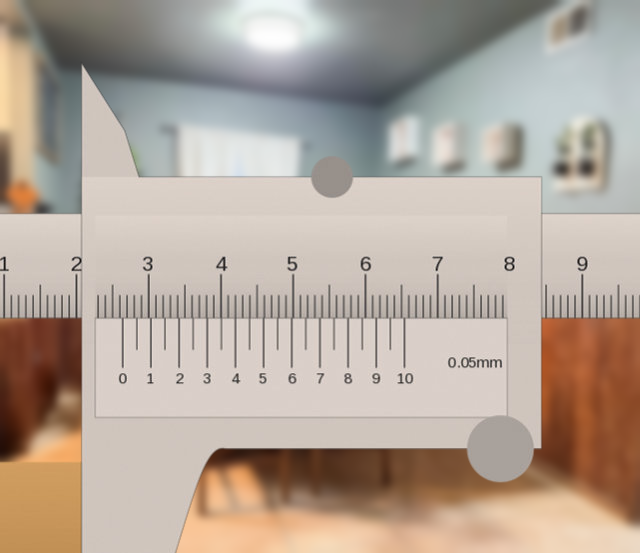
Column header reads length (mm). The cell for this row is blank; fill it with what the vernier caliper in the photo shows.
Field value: 26.4 mm
